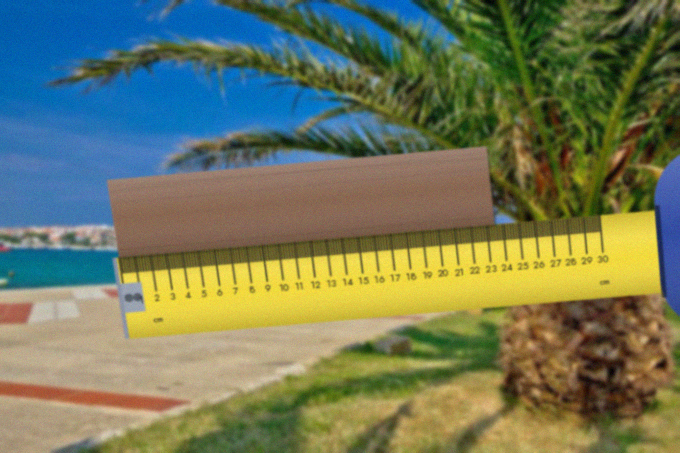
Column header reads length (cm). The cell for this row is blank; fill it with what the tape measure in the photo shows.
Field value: 23.5 cm
